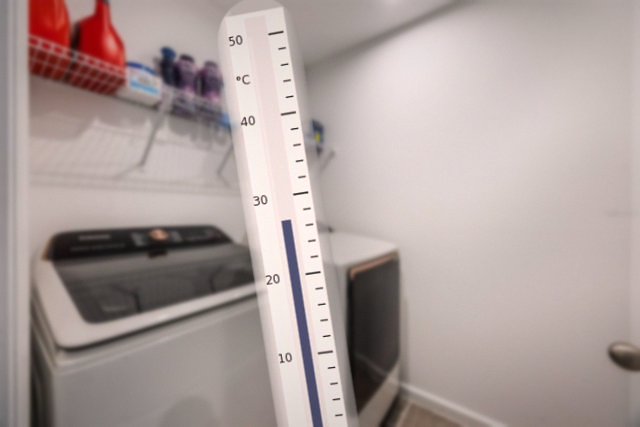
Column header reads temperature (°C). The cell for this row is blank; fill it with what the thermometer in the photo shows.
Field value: 27 °C
